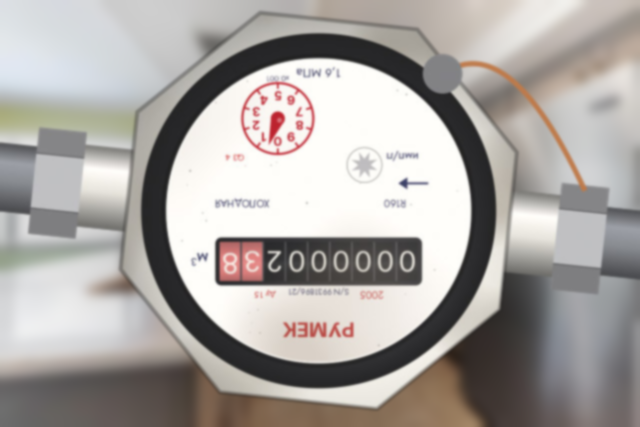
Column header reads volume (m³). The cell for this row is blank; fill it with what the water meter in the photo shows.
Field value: 2.380 m³
